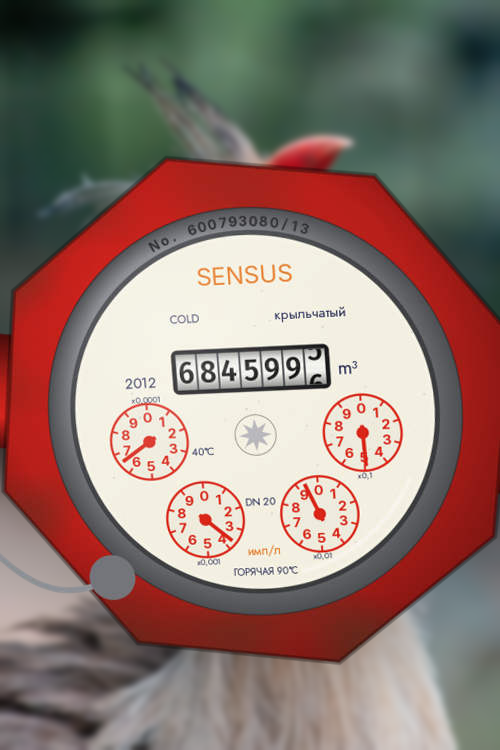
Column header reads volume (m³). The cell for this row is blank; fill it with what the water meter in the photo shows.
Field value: 6845995.4936 m³
